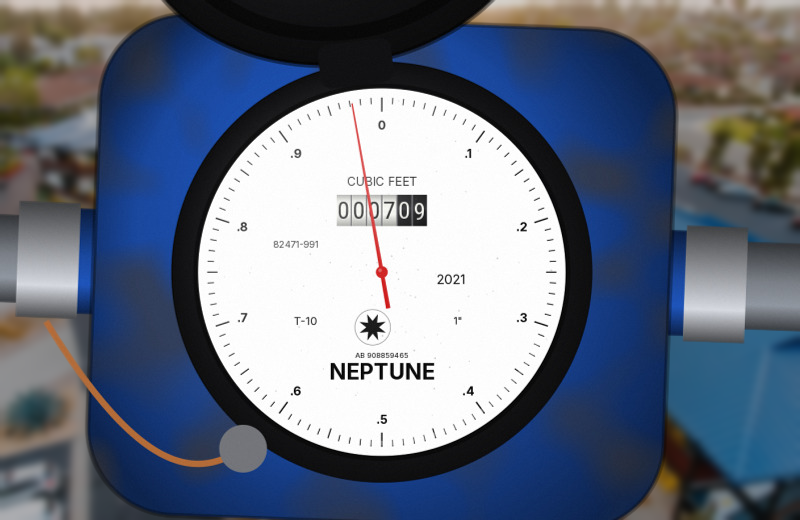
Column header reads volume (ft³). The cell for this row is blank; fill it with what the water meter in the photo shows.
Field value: 708.97 ft³
